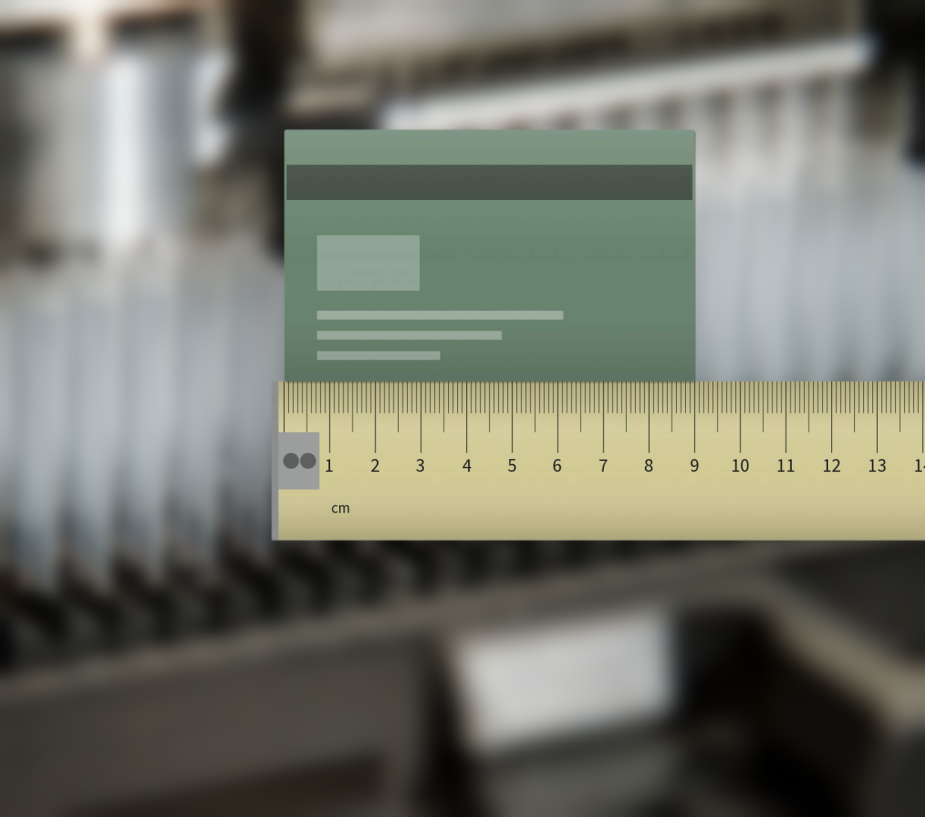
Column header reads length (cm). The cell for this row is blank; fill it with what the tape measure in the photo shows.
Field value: 9 cm
